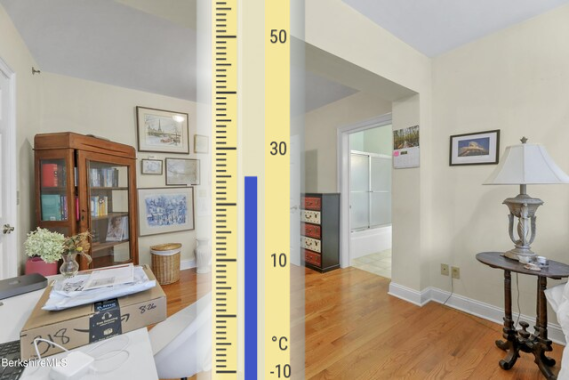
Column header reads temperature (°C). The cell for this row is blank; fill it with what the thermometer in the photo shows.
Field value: 25 °C
